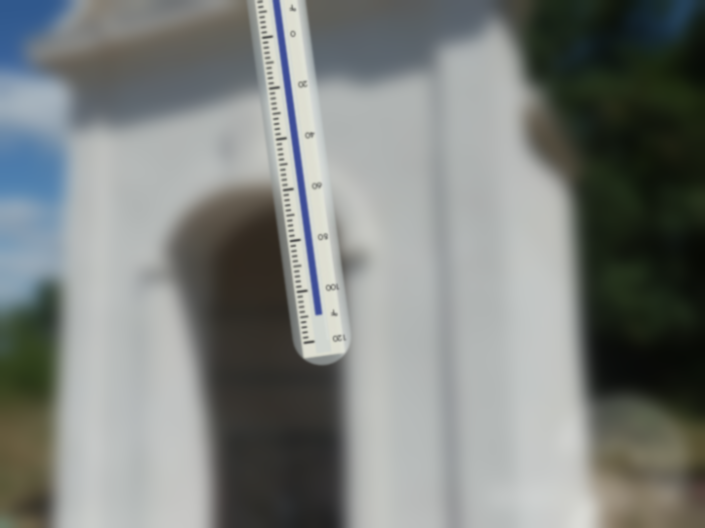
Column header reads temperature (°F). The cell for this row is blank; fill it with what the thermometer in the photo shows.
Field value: 110 °F
